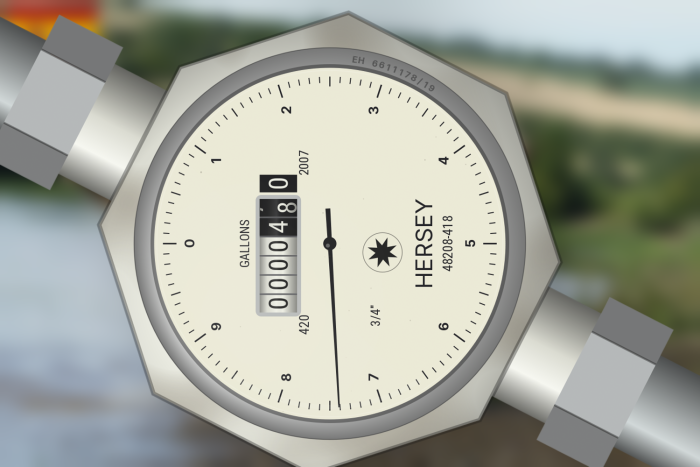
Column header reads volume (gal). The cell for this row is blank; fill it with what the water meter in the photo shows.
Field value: 477.4 gal
